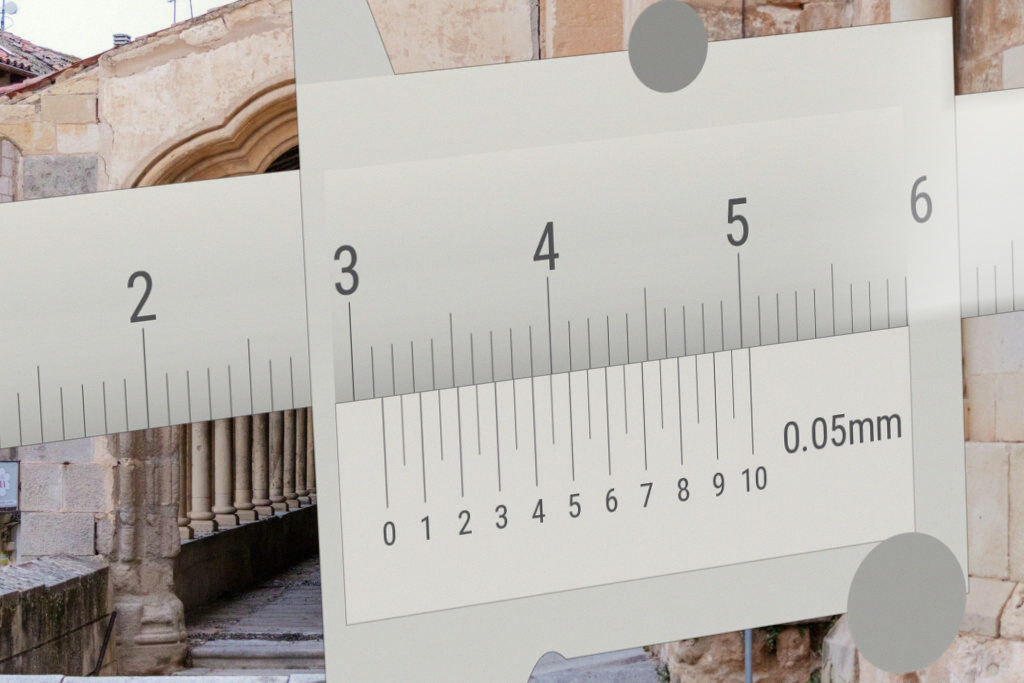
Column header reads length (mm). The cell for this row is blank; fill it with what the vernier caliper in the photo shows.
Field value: 31.4 mm
